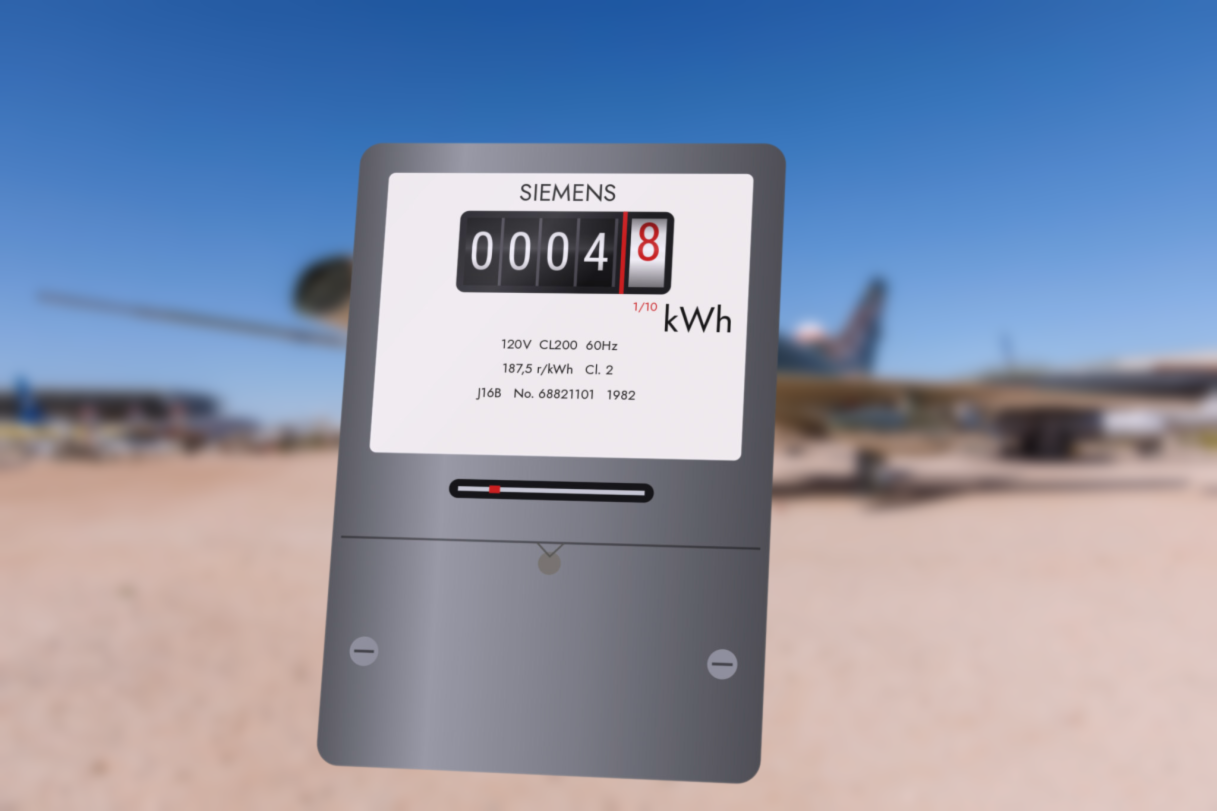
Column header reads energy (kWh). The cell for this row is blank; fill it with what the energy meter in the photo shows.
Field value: 4.8 kWh
